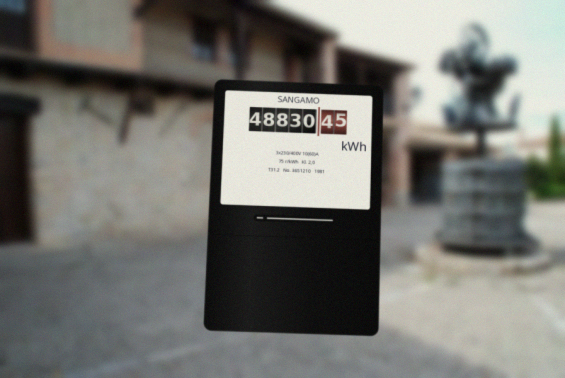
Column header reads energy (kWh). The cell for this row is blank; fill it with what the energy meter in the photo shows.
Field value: 48830.45 kWh
